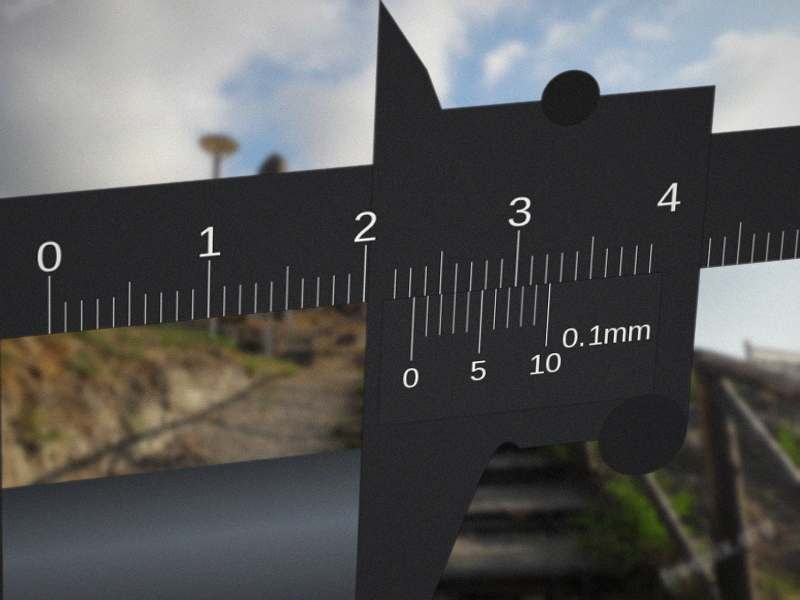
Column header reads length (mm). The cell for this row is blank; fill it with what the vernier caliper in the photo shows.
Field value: 23.3 mm
